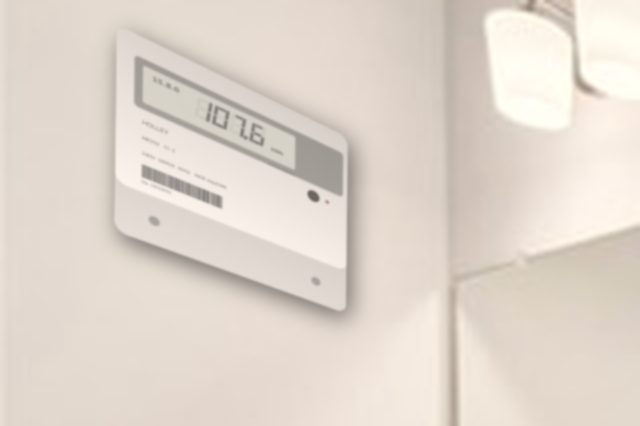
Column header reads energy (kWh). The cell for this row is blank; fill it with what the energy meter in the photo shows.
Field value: 107.6 kWh
